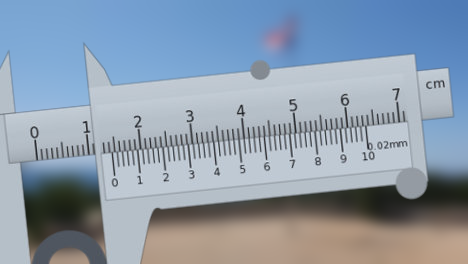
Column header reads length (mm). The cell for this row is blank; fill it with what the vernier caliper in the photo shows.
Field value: 14.5 mm
